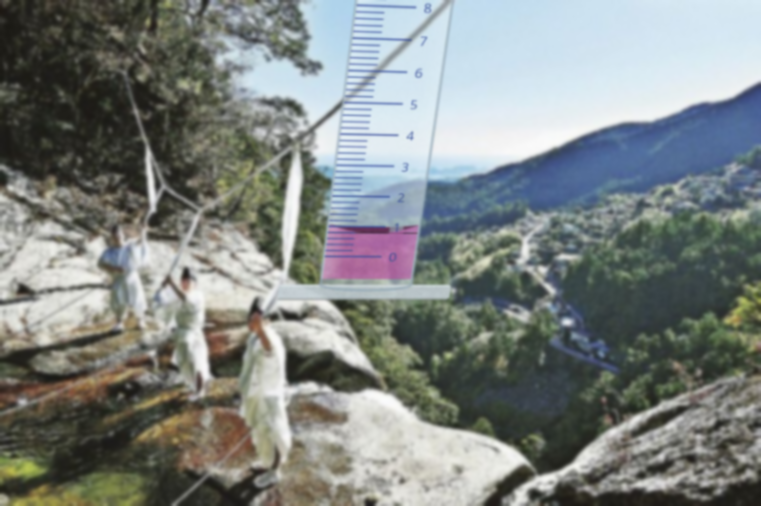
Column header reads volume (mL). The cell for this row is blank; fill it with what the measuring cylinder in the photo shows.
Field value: 0.8 mL
